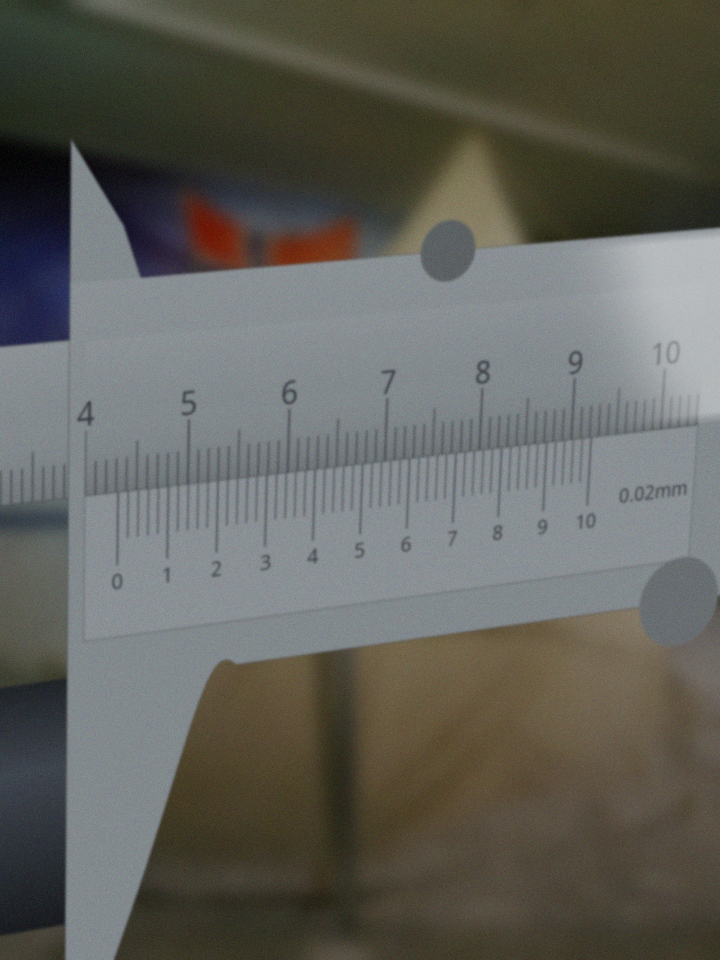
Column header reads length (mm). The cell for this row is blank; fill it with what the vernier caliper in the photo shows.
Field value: 43.2 mm
